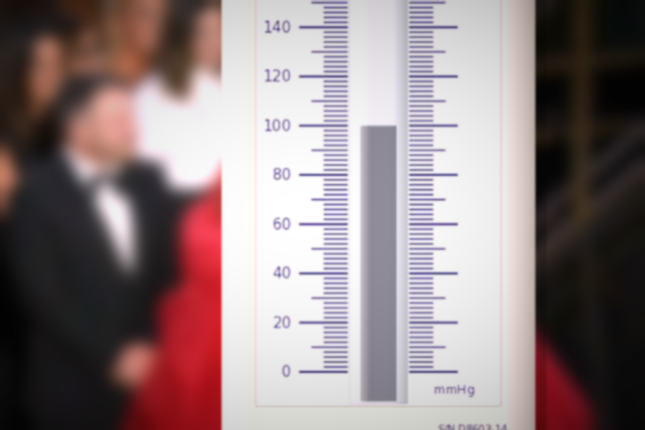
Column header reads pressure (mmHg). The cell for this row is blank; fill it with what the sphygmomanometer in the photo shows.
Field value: 100 mmHg
